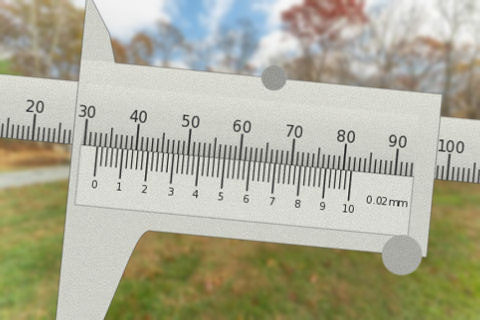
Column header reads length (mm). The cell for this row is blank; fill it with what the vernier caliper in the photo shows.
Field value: 32.5 mm
